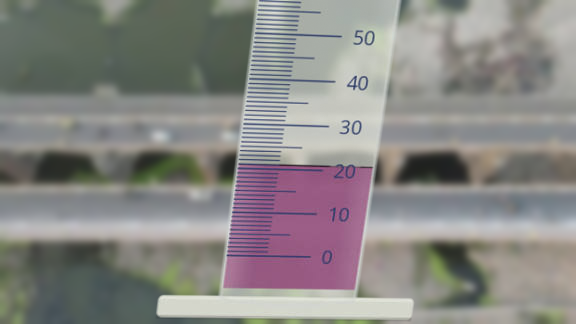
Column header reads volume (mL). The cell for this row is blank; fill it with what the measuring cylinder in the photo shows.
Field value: 21 mL
